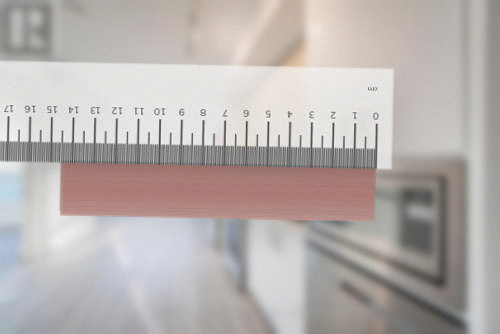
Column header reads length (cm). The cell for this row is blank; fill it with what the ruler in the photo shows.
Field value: 14.5 cm
